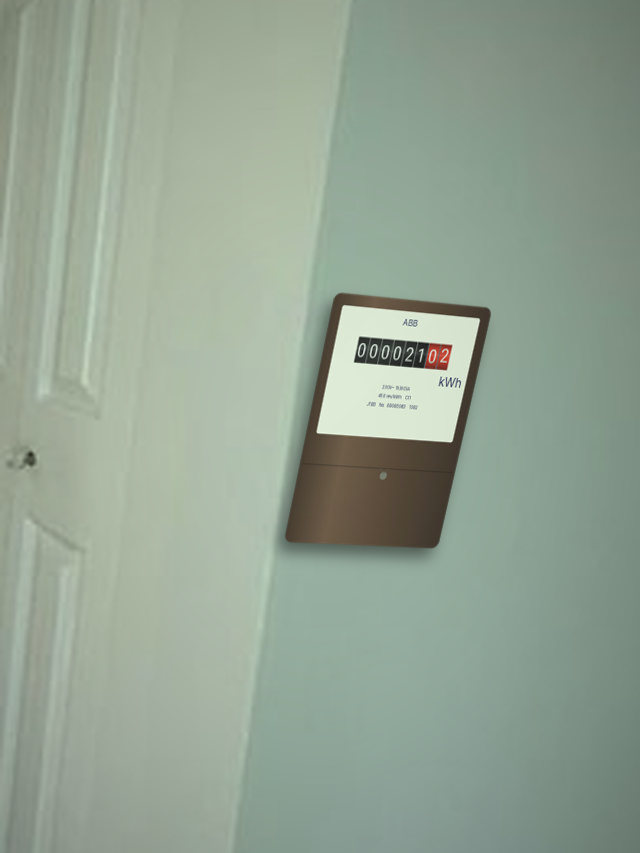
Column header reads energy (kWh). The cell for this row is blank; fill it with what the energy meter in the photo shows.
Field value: 21.02 kWh
